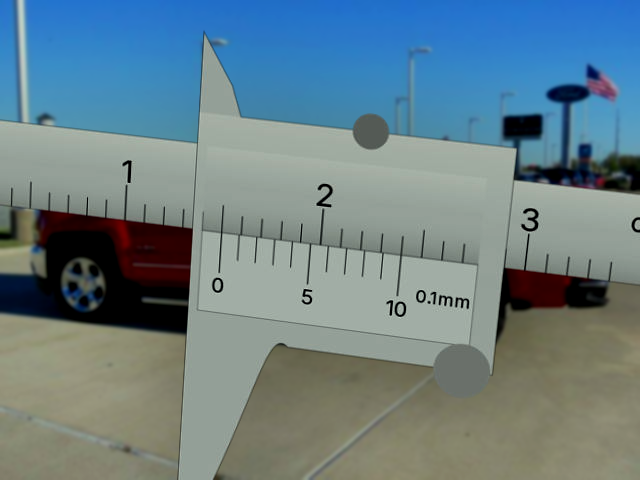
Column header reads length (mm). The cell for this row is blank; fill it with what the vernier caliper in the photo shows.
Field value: 15.0 mm
